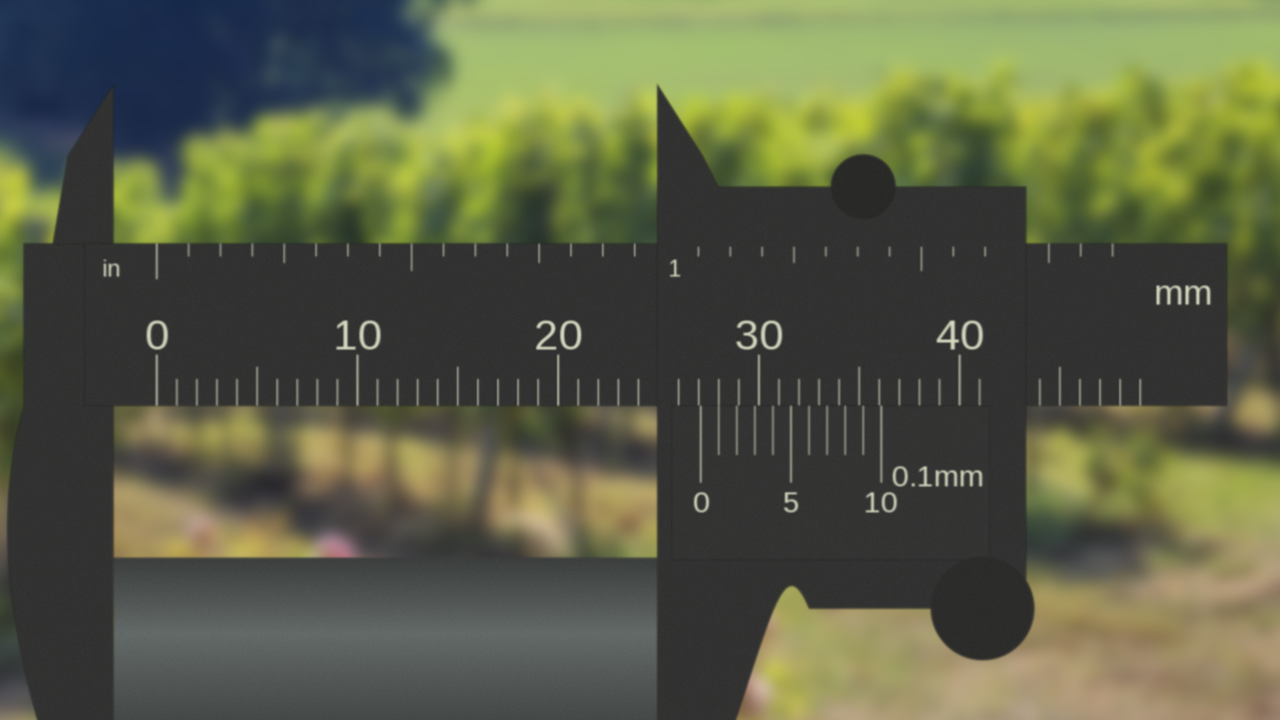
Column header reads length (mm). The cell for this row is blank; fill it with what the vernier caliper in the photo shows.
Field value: 27.1 mm
